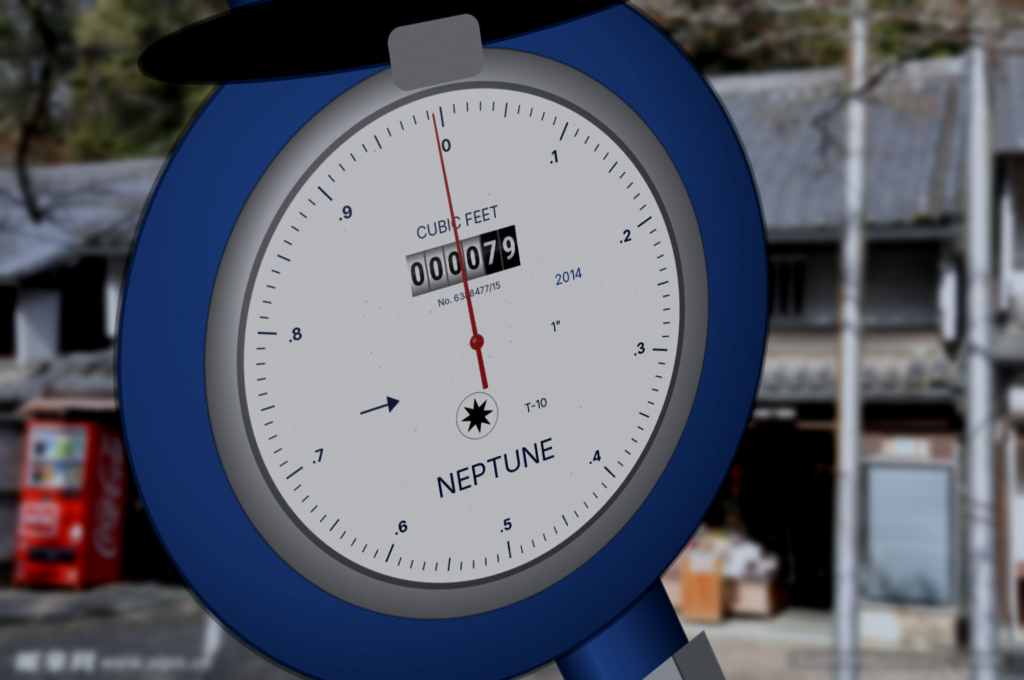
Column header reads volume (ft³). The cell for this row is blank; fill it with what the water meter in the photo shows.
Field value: 78.99 ft³
